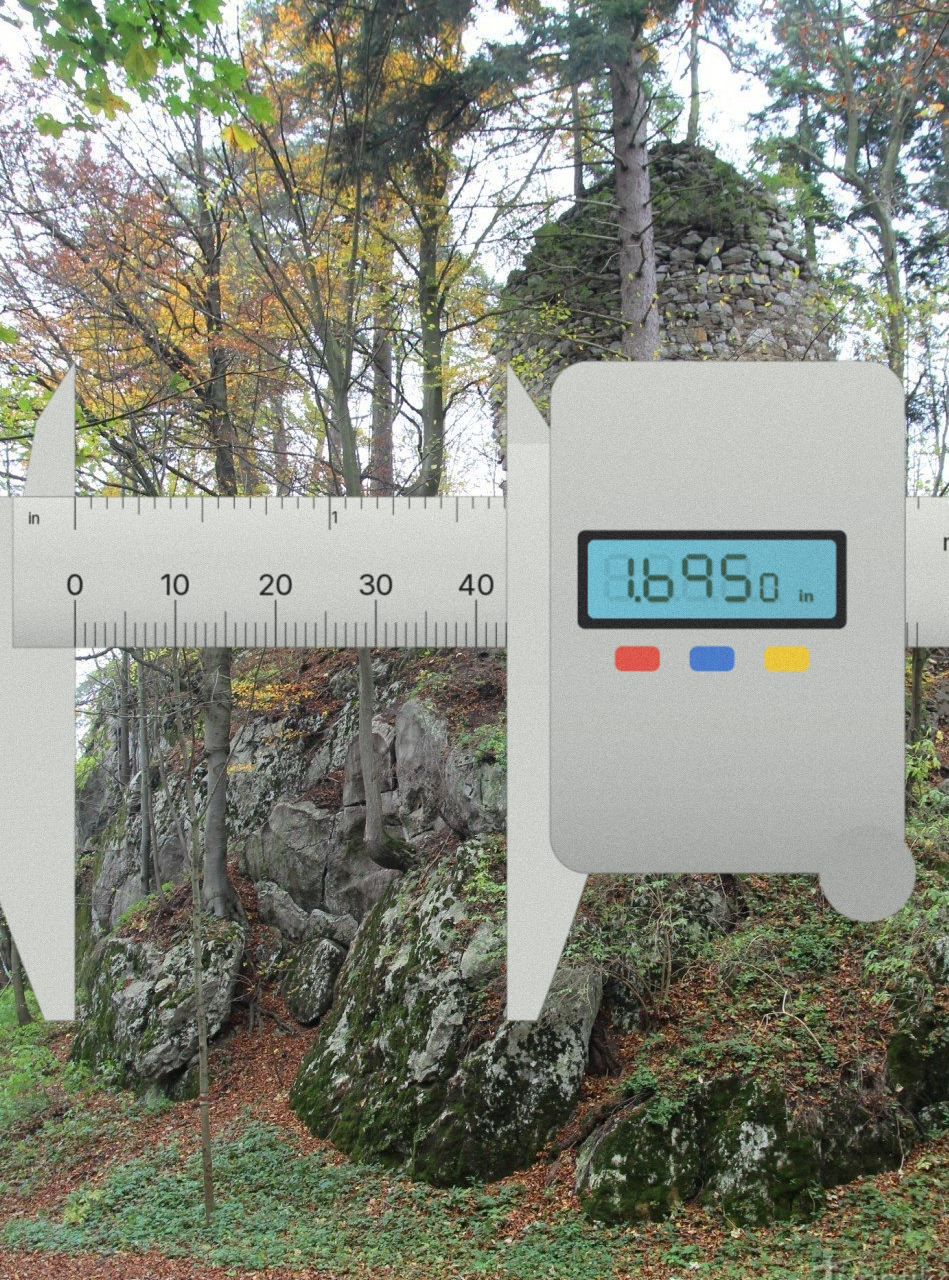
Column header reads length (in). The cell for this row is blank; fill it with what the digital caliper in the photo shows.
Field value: 1.6950 in
